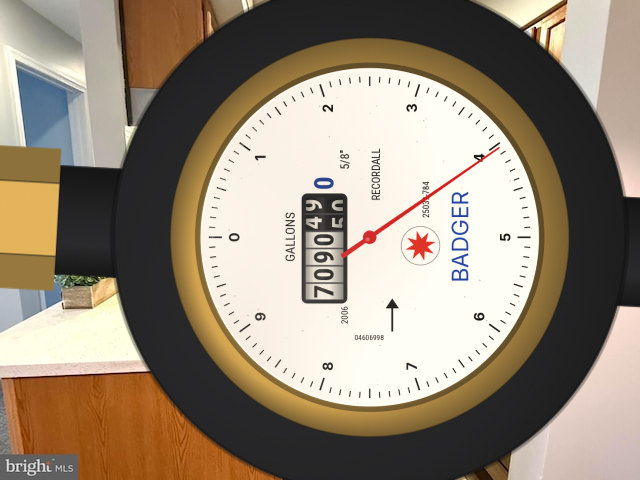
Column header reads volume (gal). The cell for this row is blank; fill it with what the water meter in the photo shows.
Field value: 7090494.0 gal
